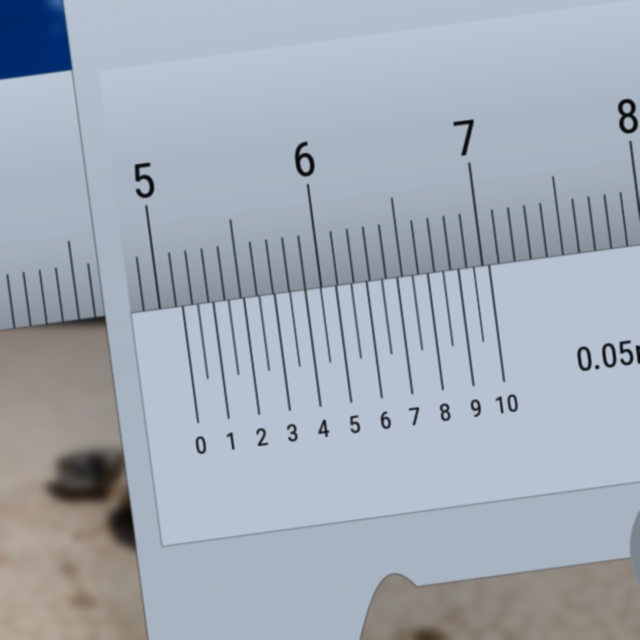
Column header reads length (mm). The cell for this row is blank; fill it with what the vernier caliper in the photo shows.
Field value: 51.4 mm
